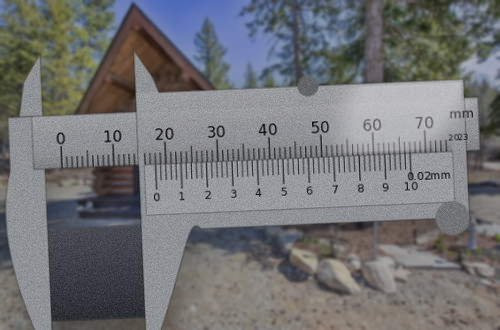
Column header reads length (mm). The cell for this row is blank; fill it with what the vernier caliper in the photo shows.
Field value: 18.0 mm
